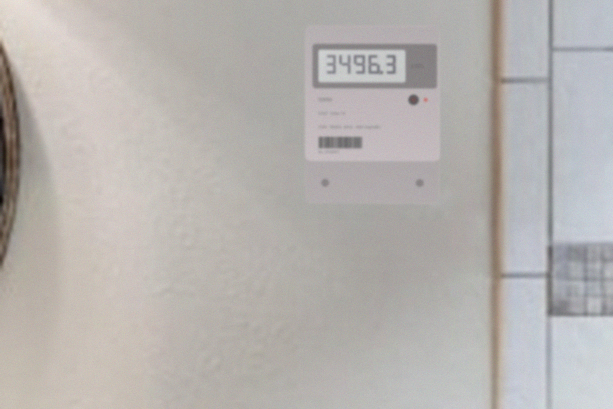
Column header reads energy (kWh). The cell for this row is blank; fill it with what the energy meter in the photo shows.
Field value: 3496.3 kWh
